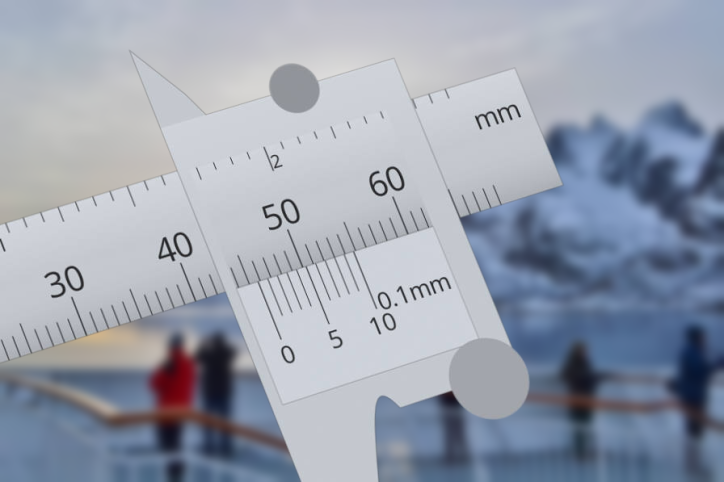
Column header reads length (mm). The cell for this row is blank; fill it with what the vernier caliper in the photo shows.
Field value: 45.8 mm
